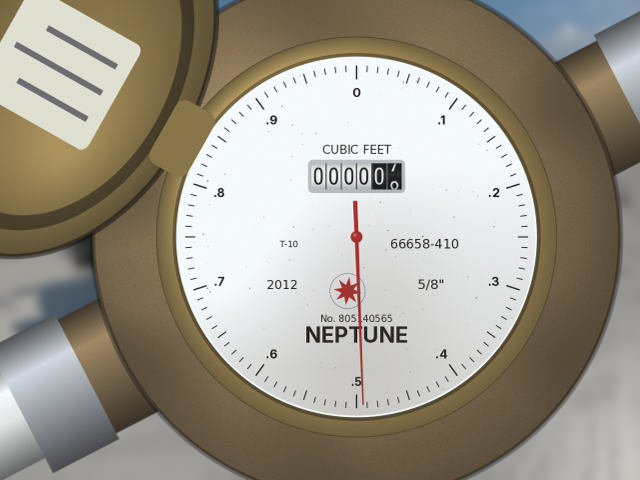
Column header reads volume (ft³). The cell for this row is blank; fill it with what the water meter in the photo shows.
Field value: 7.49 ft³
